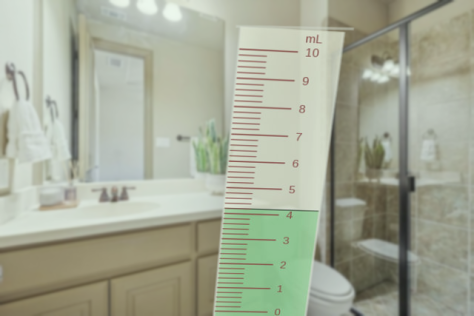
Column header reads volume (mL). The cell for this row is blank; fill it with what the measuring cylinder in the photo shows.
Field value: 4.2 mL
